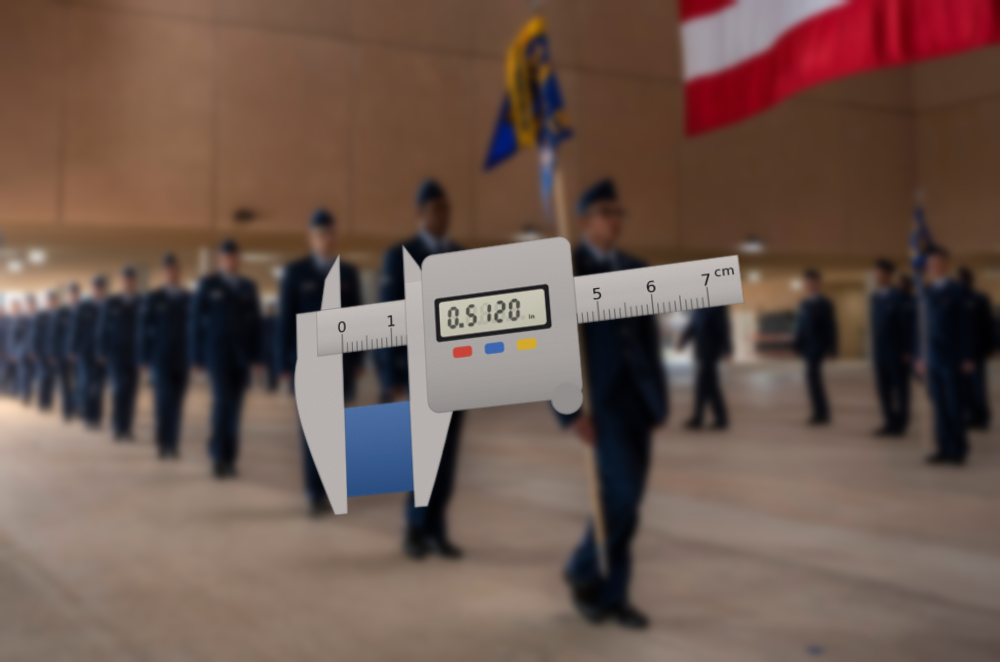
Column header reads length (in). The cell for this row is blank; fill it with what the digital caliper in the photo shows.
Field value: 0.5120 in
